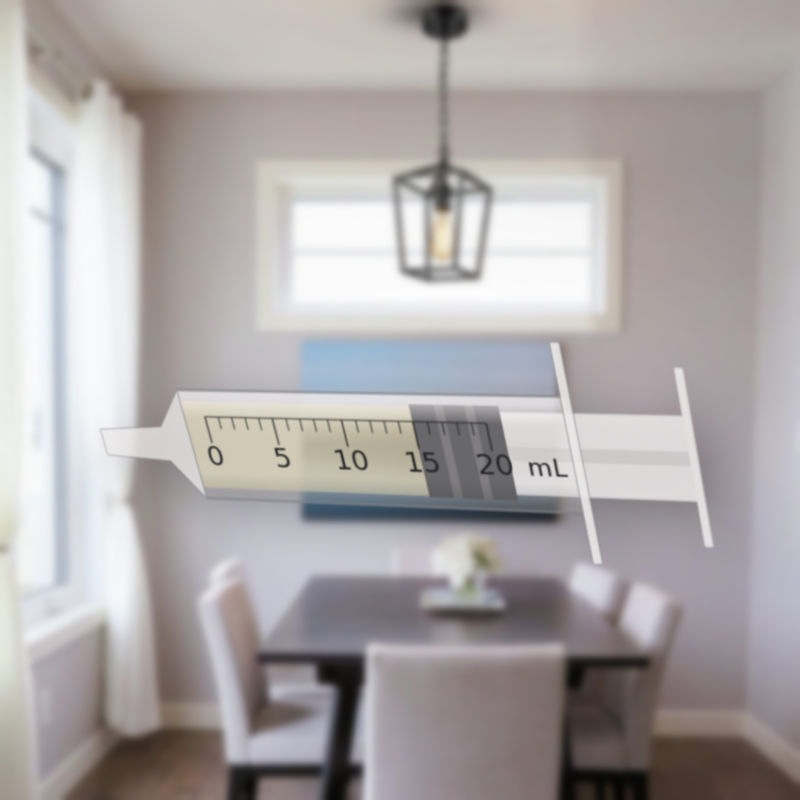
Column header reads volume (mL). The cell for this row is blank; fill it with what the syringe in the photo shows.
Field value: 15 mL
